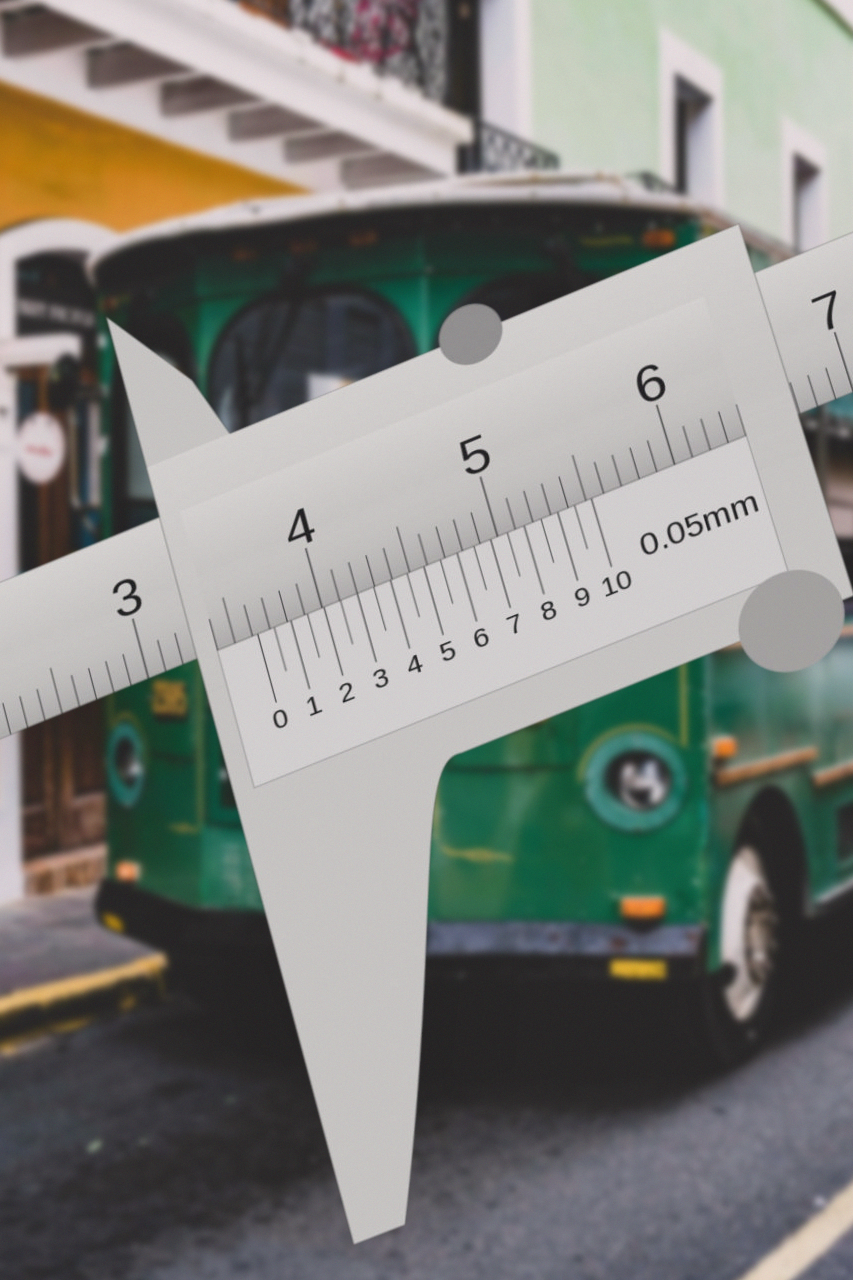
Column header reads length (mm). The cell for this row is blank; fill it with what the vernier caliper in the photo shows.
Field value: 36.3 mm
